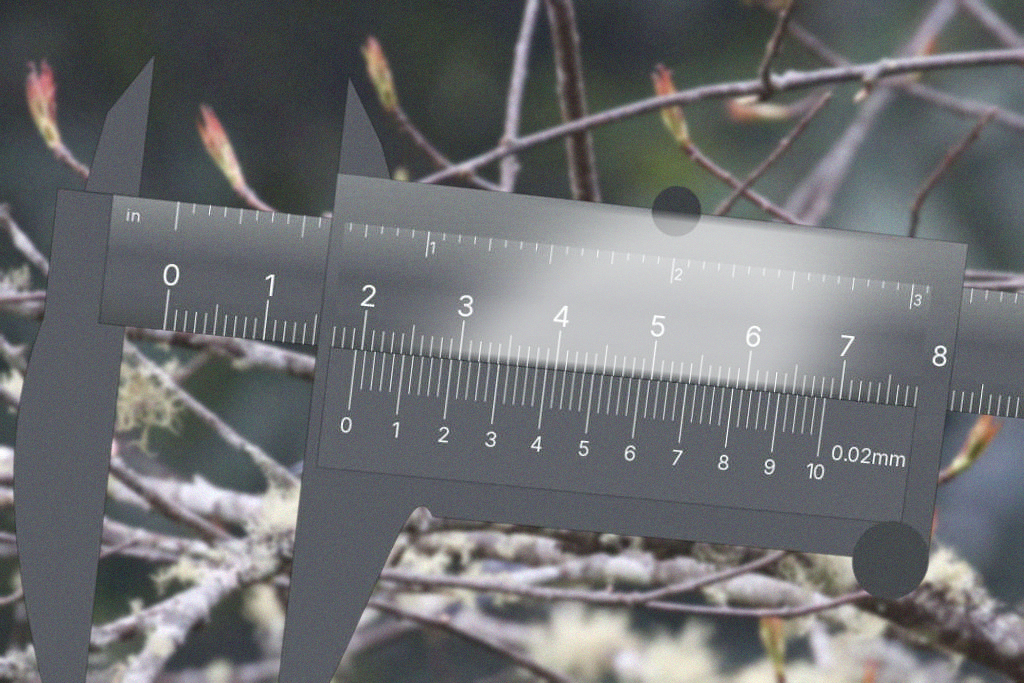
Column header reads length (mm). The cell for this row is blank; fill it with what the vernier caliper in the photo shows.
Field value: 19.4 mm
